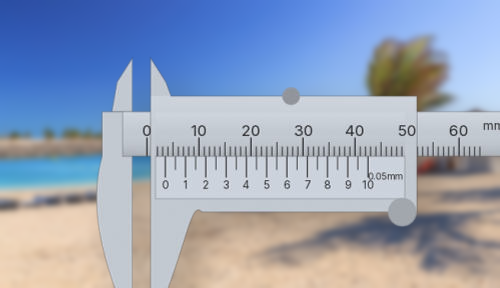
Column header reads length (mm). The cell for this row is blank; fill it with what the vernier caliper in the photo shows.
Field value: 3.5 mm
